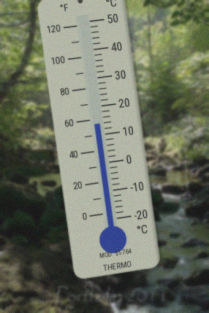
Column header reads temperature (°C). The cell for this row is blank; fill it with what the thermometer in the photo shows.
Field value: 14 °C
